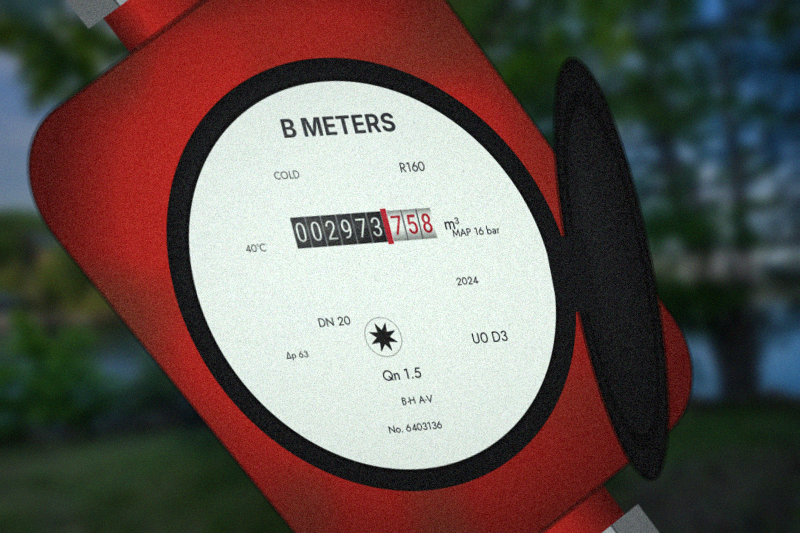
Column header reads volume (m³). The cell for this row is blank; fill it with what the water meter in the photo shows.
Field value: 2973.758 m³
